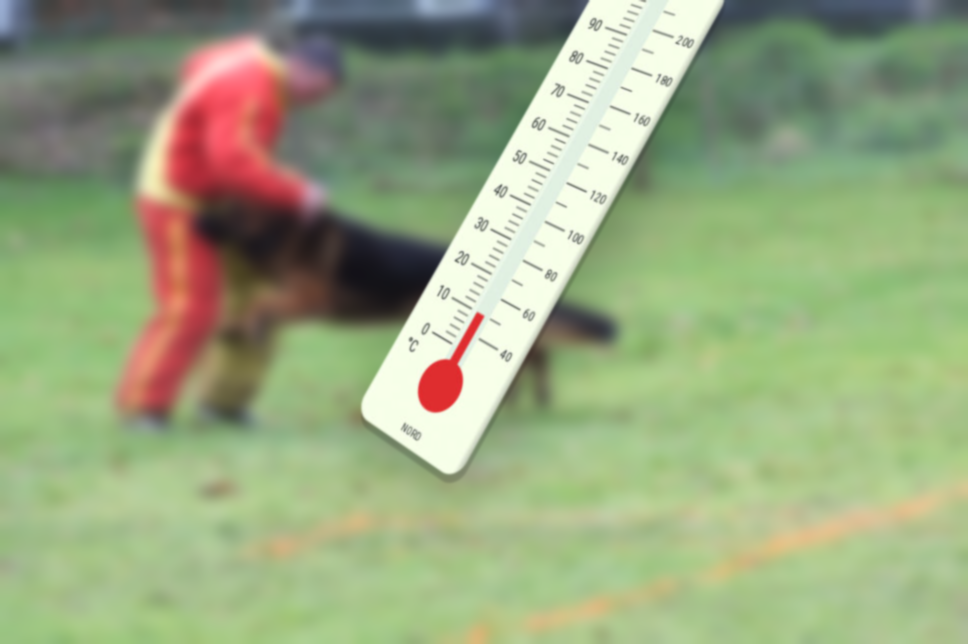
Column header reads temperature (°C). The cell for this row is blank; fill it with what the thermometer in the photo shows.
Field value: 10 °C
